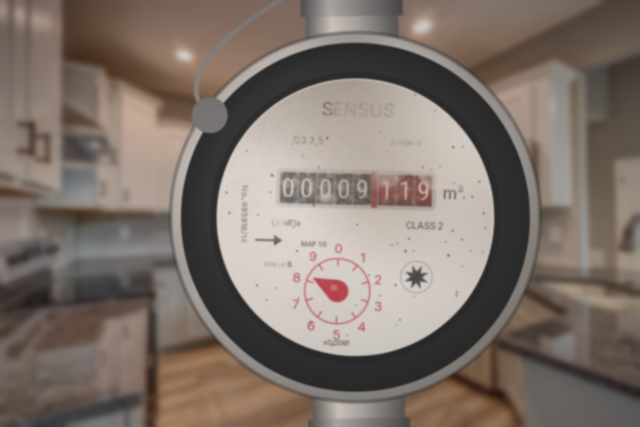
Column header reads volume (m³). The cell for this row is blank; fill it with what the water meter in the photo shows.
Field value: 9.1198 m³
